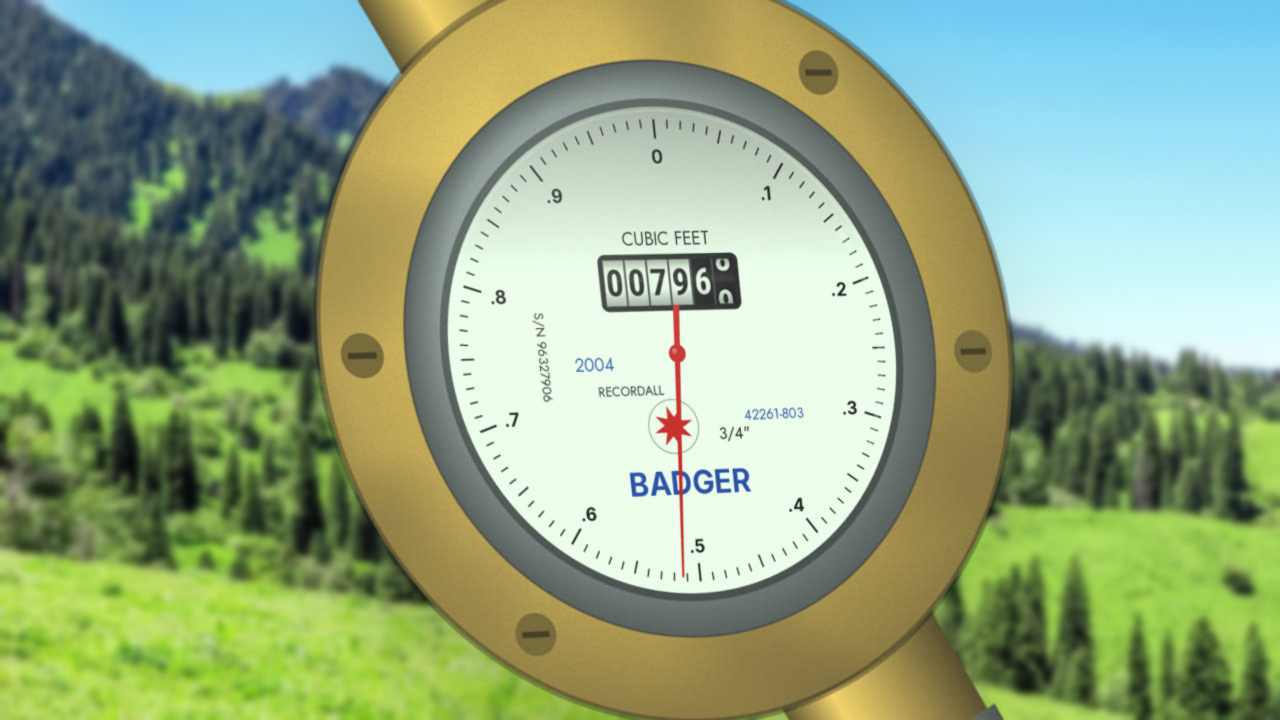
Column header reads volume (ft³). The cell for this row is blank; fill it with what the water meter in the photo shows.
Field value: 7968.51 ft³
